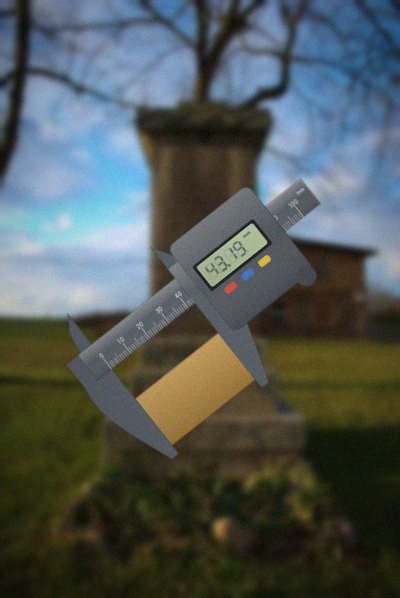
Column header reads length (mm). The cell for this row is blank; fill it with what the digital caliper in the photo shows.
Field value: 43.19 mm
